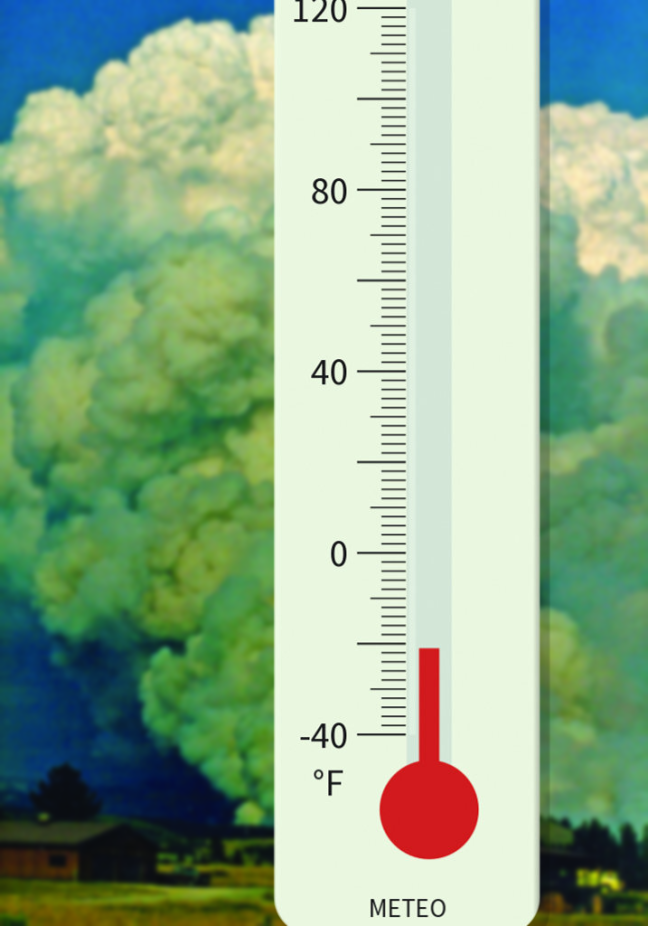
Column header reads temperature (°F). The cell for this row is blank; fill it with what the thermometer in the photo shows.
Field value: -21 °F
